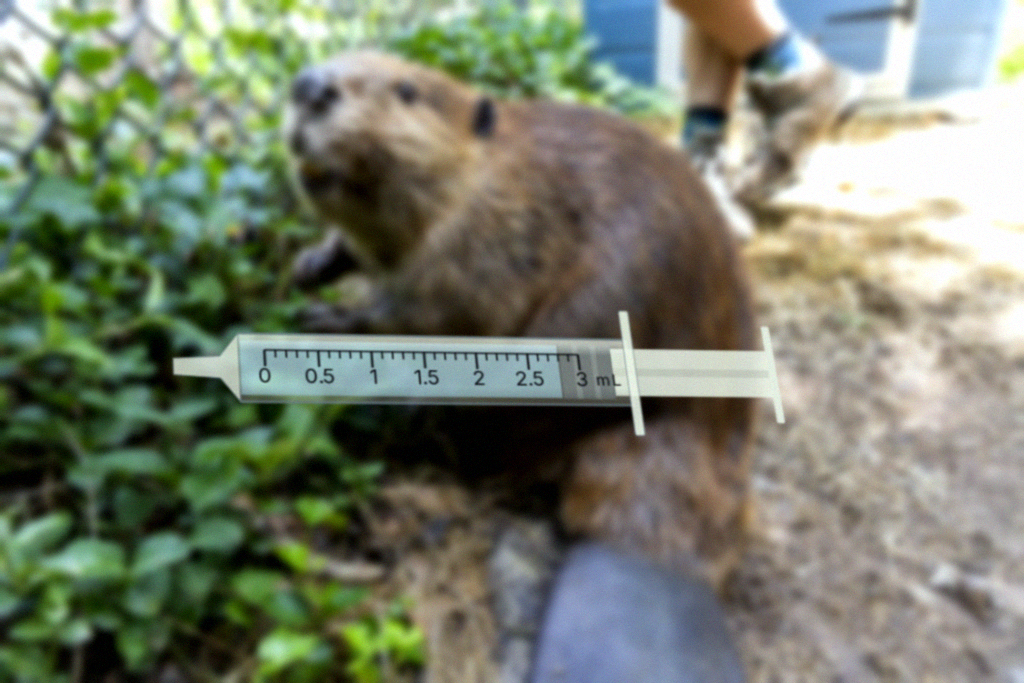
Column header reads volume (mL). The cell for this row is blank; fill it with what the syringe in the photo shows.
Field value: 2.8 mL
